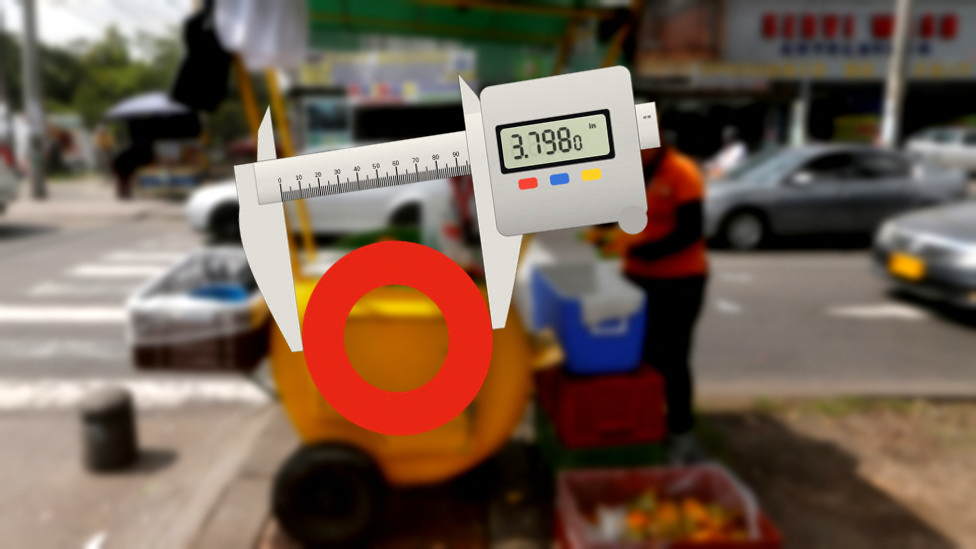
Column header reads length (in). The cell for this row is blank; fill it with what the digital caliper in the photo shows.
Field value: 3.7980 in
